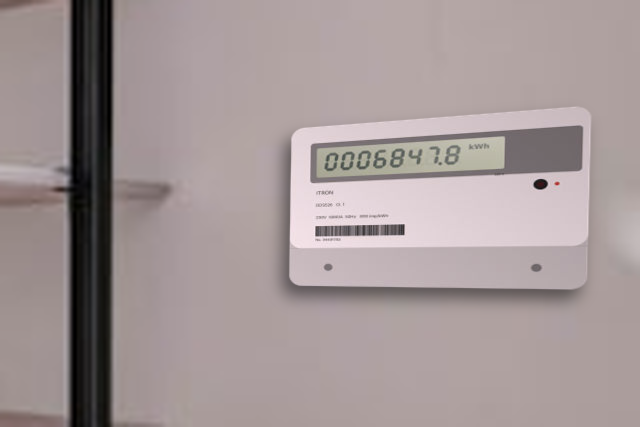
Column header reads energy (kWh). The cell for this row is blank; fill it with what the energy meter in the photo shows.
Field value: 6847.8 kWh
